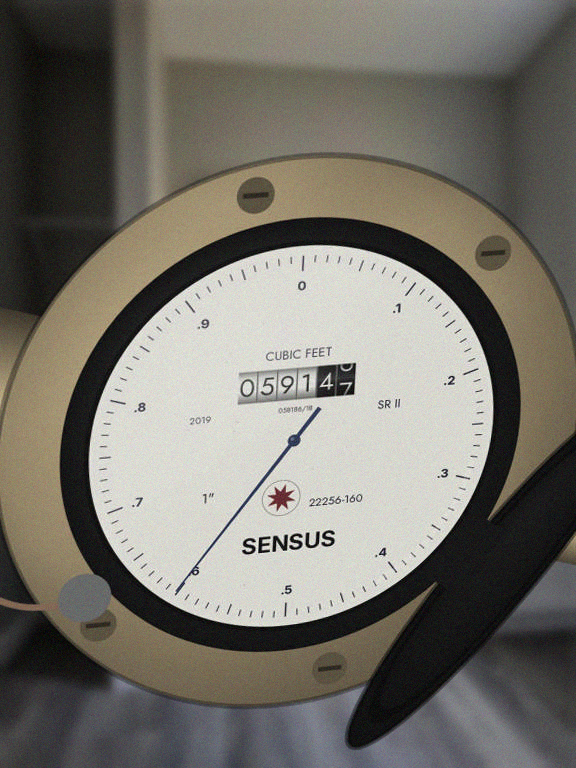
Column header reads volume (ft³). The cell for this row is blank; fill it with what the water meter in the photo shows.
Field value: 59146.60 ft³
